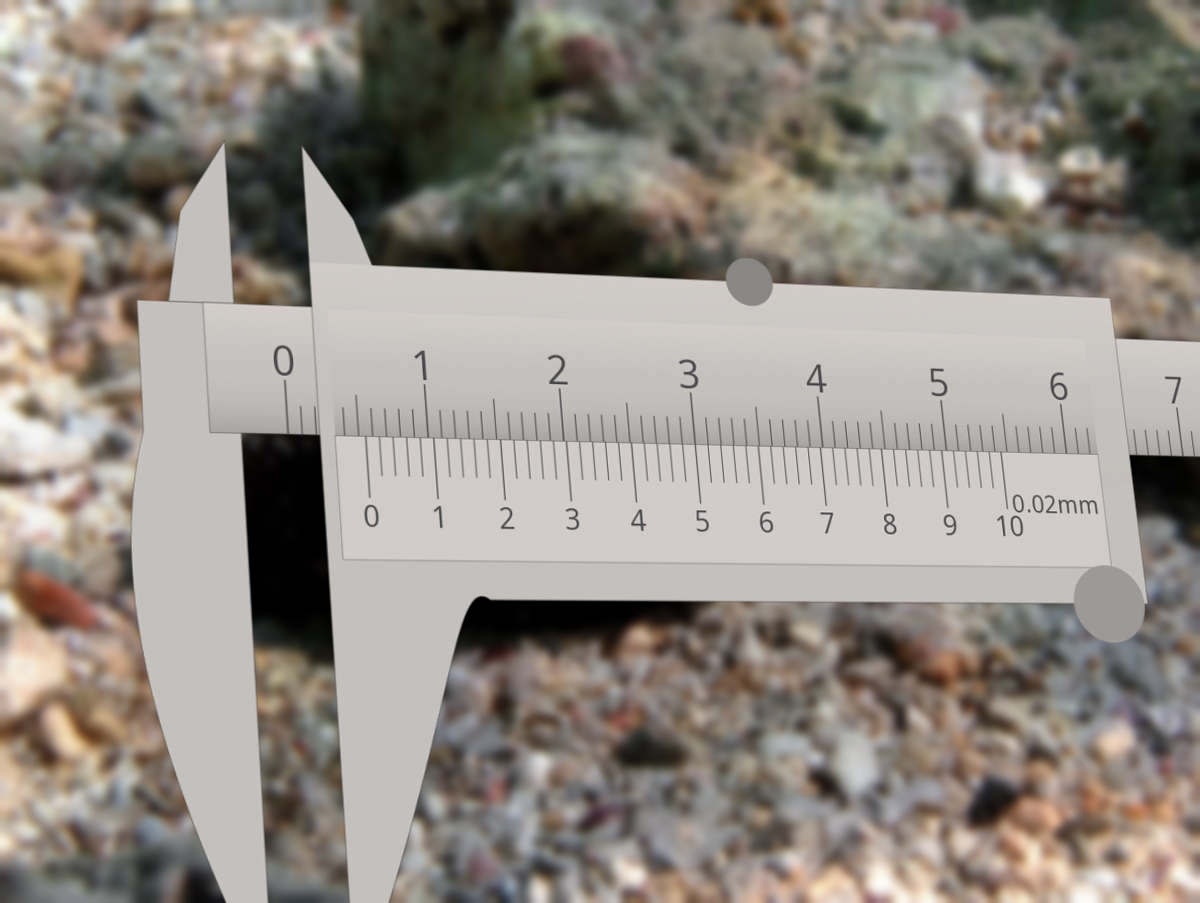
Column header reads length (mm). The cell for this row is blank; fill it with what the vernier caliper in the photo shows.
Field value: 5.5 mm
